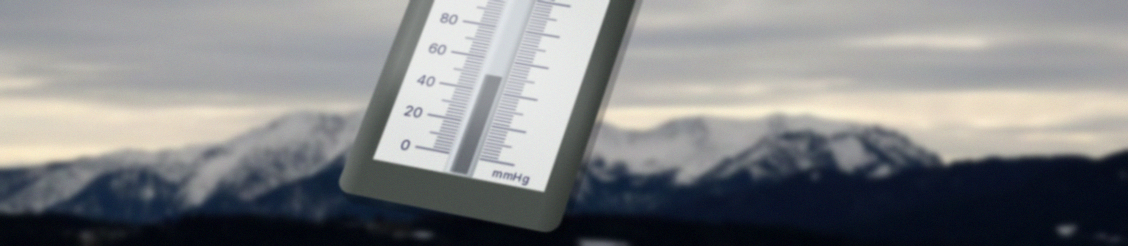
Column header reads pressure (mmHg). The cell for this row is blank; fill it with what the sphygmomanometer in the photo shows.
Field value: 50 mmHg
